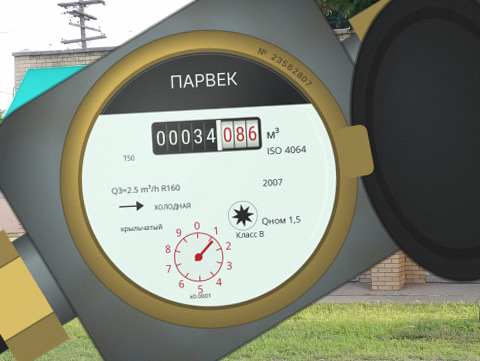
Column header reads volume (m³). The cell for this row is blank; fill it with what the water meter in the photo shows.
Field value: 34.0861 m³
